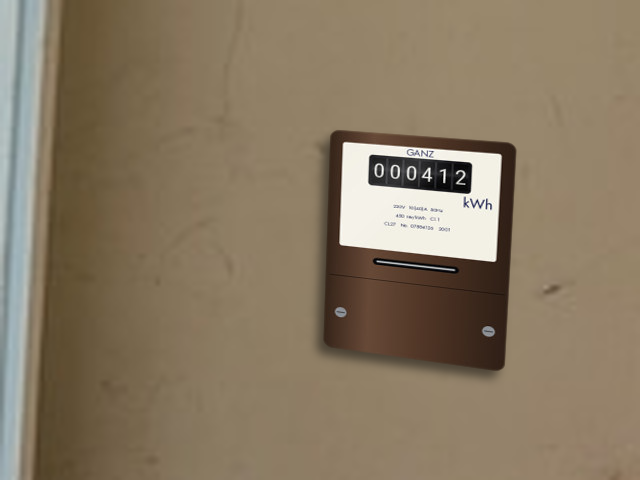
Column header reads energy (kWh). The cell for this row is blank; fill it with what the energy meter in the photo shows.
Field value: 412 kWh
